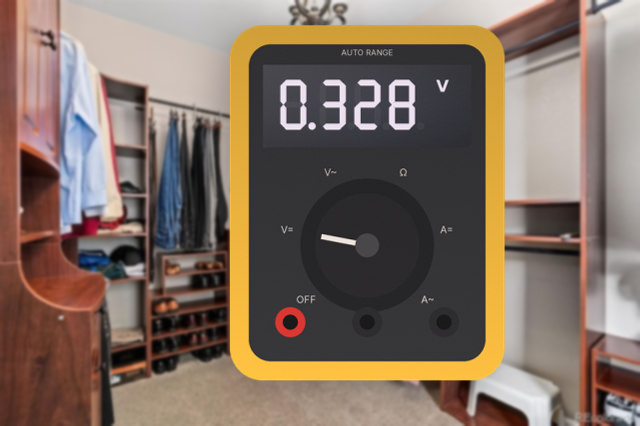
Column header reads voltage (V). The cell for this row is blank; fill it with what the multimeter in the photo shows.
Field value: 0.328 V
